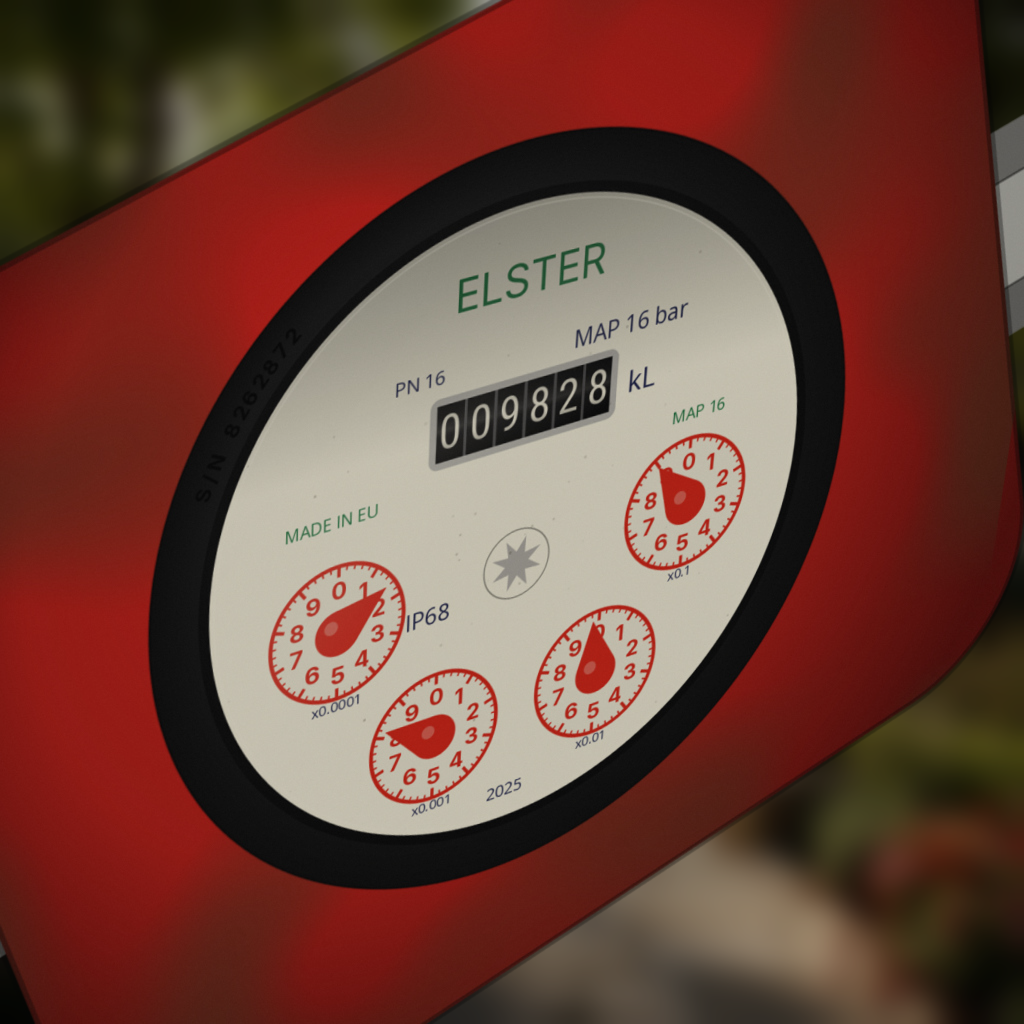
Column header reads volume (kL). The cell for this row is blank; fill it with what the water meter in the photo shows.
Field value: 9828.8981 kL
